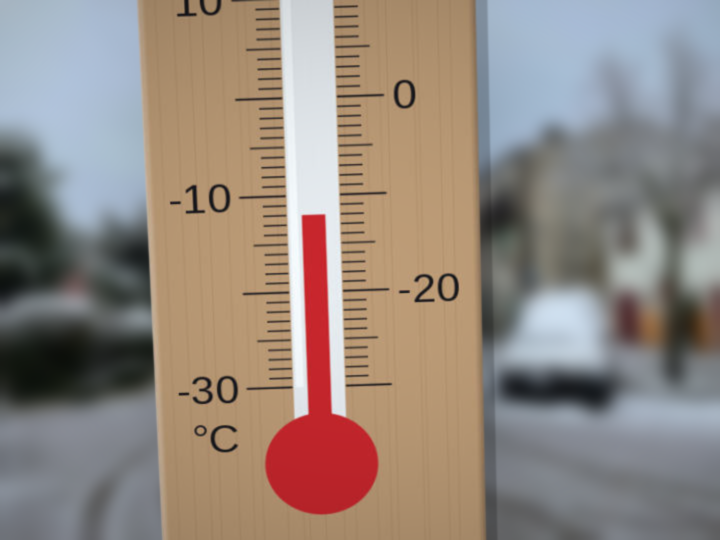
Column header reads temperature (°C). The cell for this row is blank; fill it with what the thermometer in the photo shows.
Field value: -12 °C
